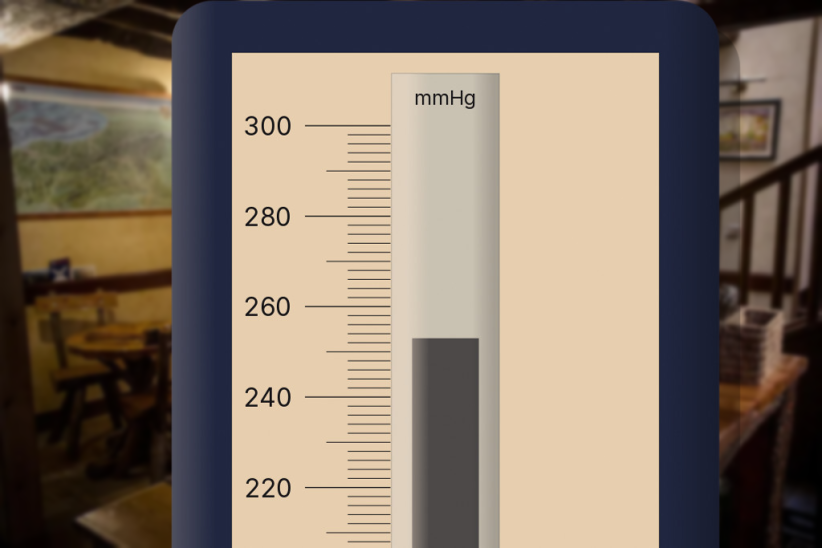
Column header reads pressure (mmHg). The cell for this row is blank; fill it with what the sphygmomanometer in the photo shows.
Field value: 253 mmHg
